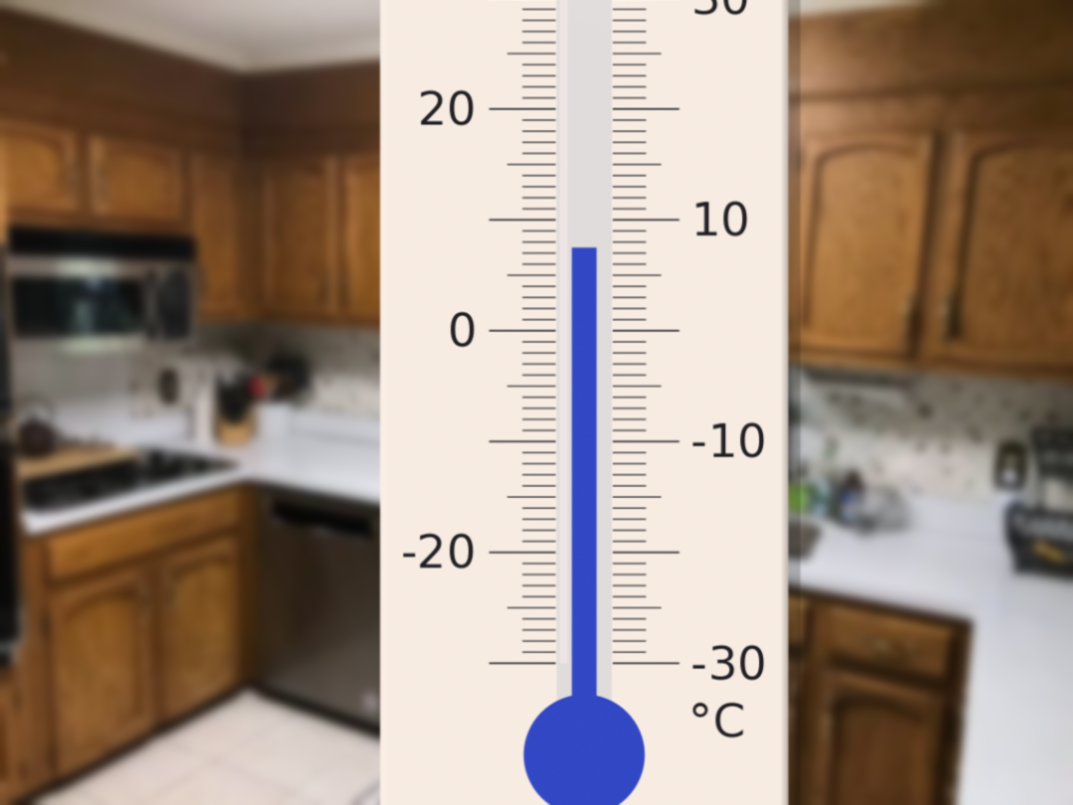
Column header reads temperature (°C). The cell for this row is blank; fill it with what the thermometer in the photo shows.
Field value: 7.5 °C
